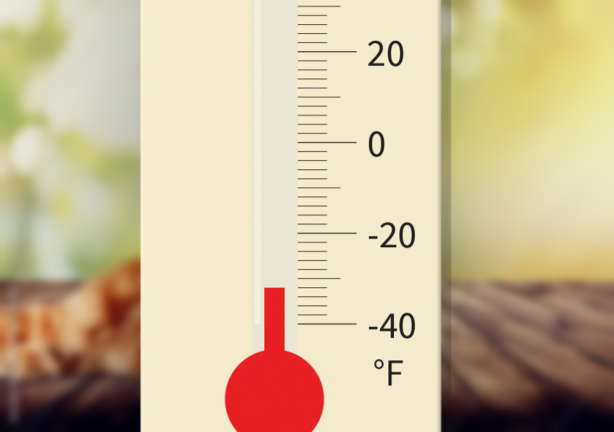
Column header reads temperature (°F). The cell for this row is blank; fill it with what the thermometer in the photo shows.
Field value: -32 °F
